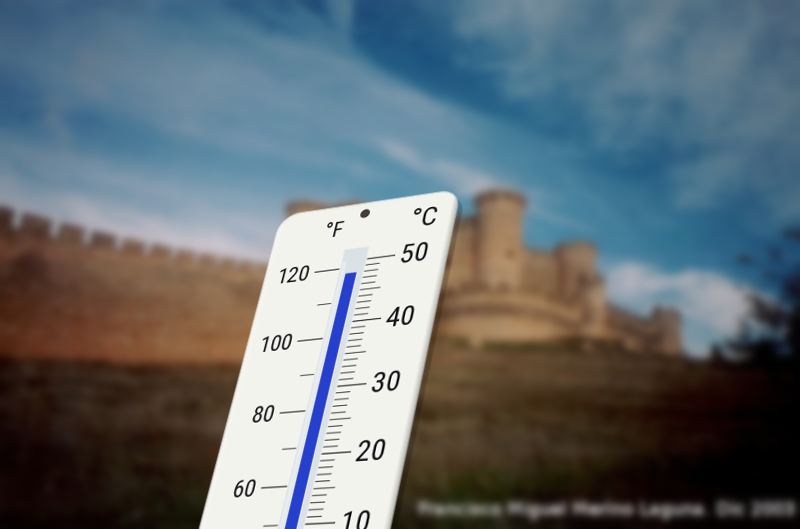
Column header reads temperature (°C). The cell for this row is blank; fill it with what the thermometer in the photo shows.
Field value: 48 °C
